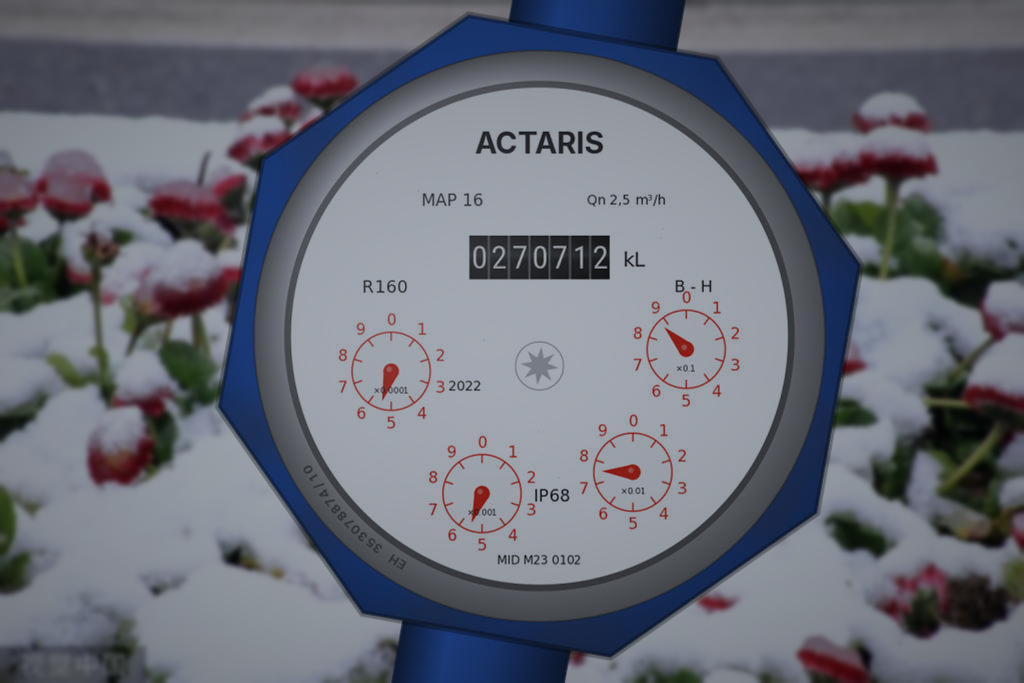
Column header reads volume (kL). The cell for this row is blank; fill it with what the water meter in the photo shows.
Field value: 270712.8755 kL
